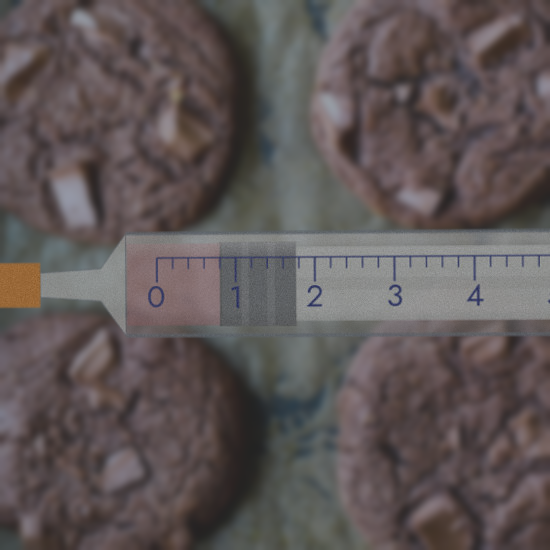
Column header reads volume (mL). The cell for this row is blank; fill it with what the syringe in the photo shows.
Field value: 0.8 mL
